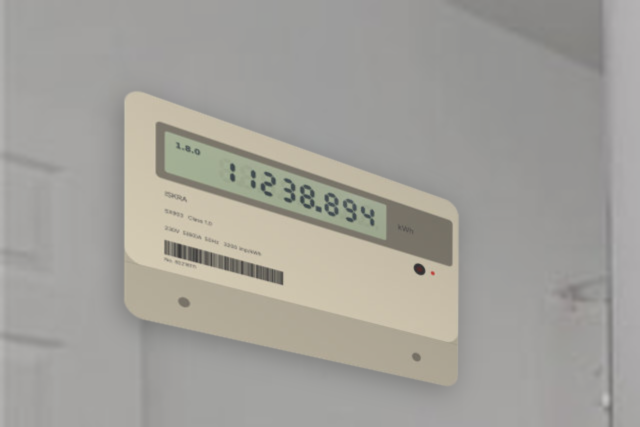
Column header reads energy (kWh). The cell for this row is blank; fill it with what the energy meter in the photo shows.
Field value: 11238.894 kWh
